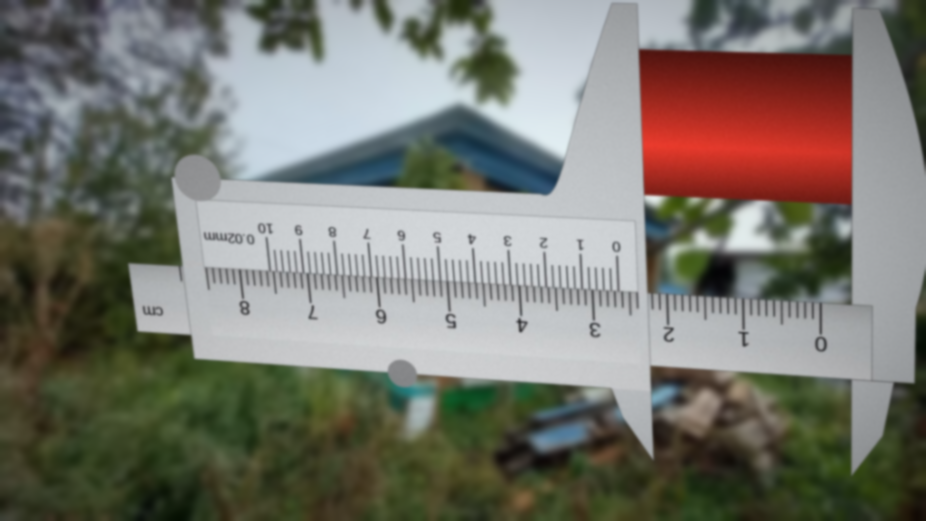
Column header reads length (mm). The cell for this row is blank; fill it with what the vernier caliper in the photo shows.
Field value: 26.5 mm
